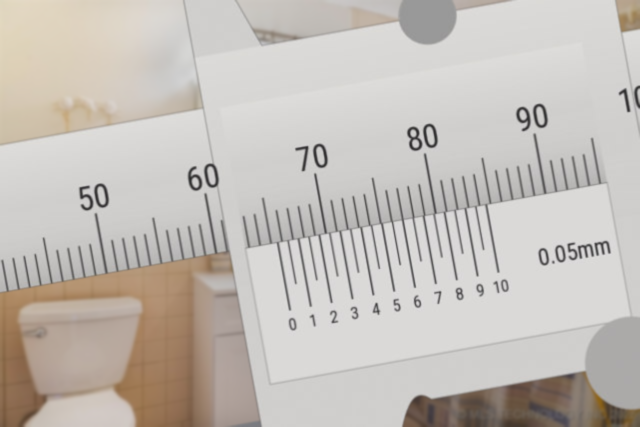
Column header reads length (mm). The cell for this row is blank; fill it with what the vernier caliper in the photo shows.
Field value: 65.6 mm
